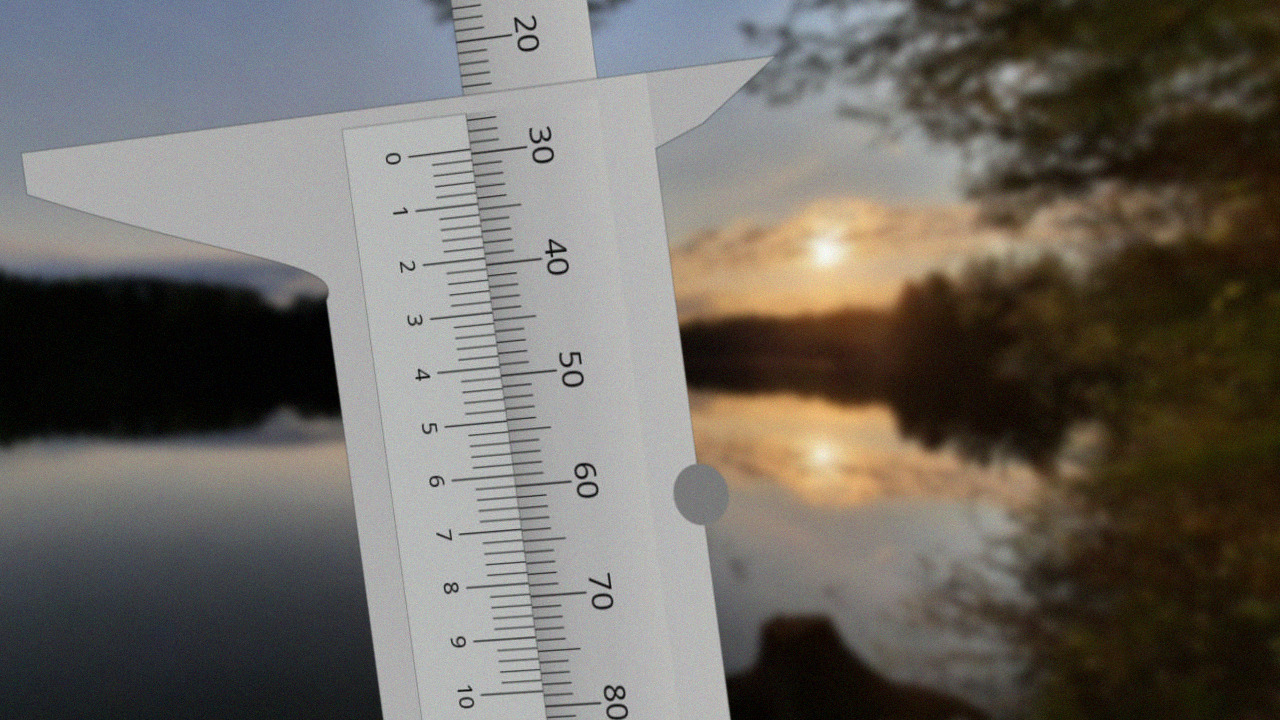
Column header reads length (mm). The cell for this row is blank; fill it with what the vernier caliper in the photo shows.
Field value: 29.6 mm
